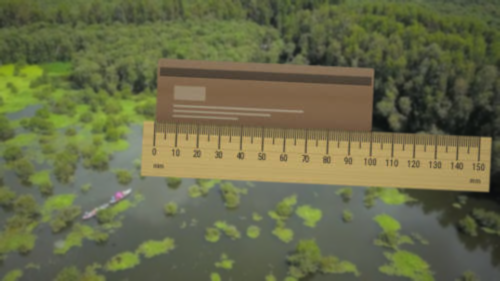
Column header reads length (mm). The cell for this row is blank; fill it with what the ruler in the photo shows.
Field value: 100 mm
